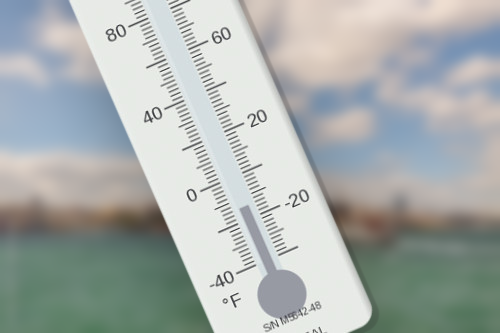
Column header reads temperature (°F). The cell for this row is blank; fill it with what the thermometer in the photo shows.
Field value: -14 °F
